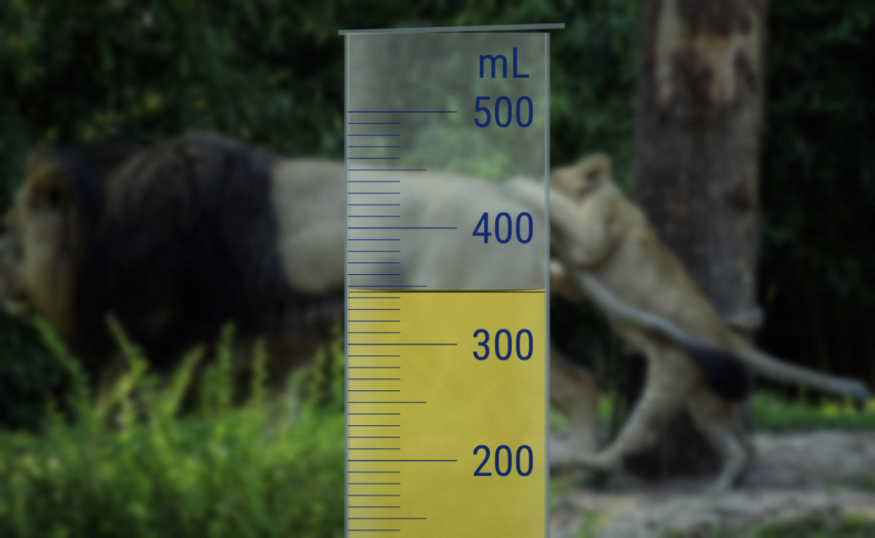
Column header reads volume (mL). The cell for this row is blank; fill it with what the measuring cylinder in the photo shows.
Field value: 345 mL
